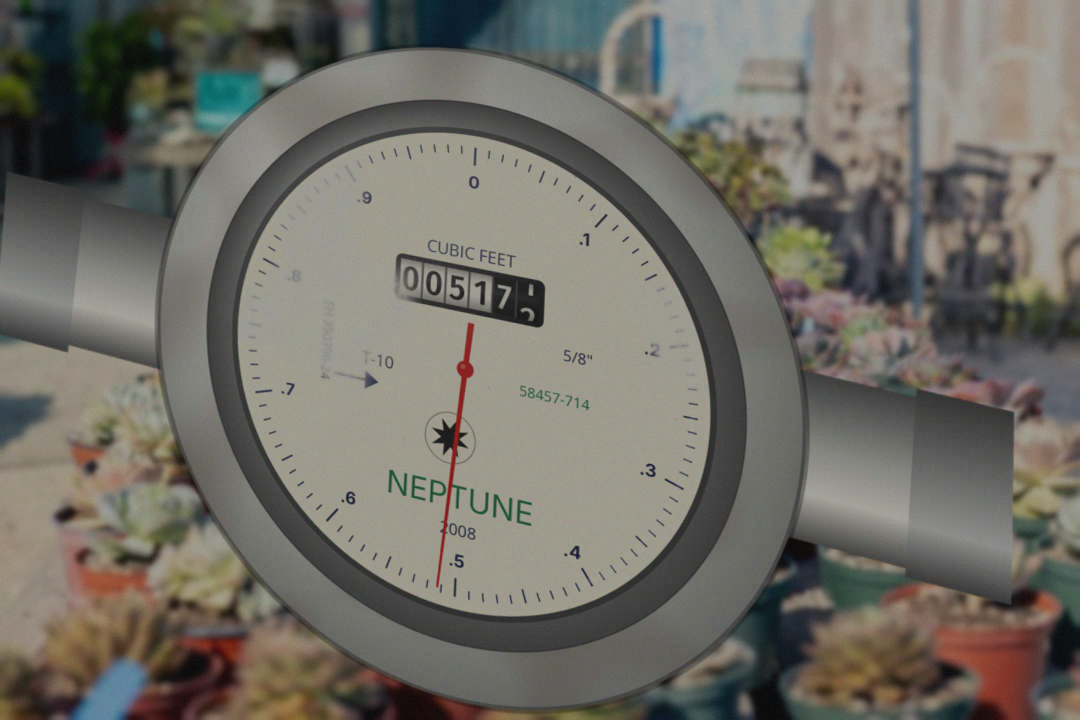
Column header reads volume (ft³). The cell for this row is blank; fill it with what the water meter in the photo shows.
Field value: 5171.51 ft³
